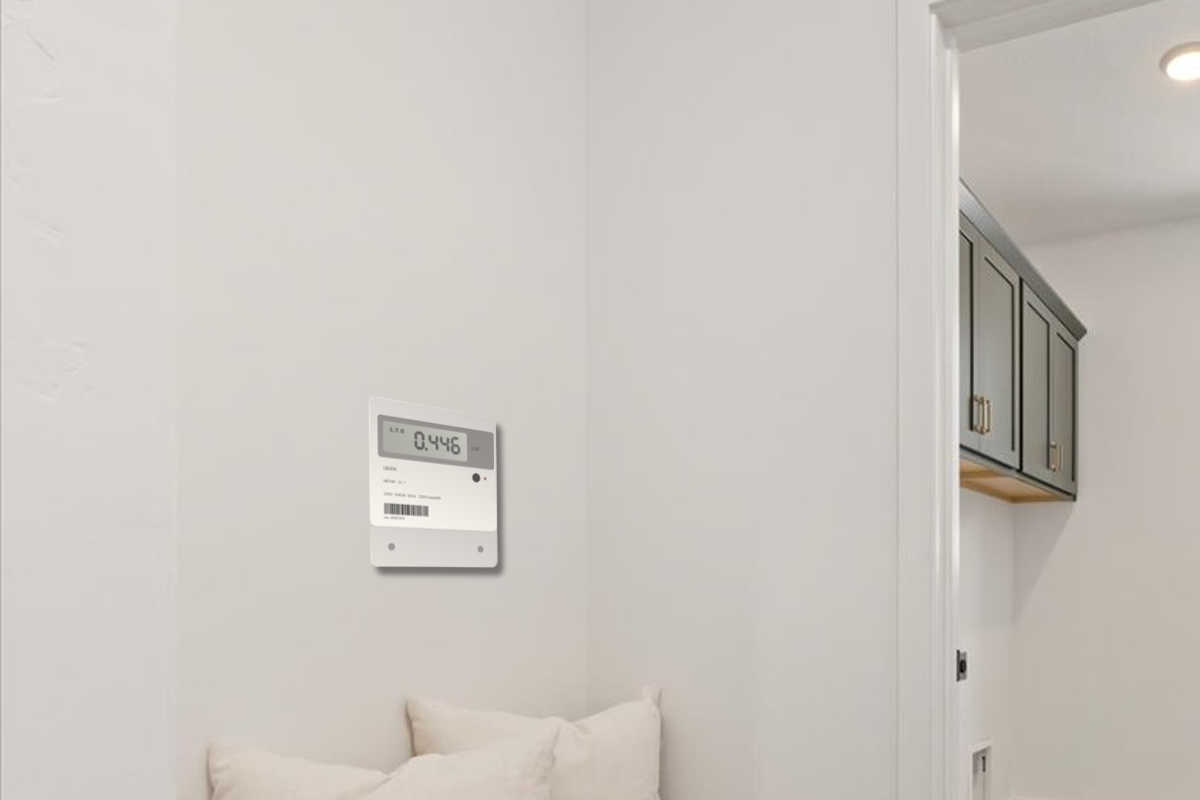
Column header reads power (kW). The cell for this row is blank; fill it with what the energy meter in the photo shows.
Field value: 0.446 kW
